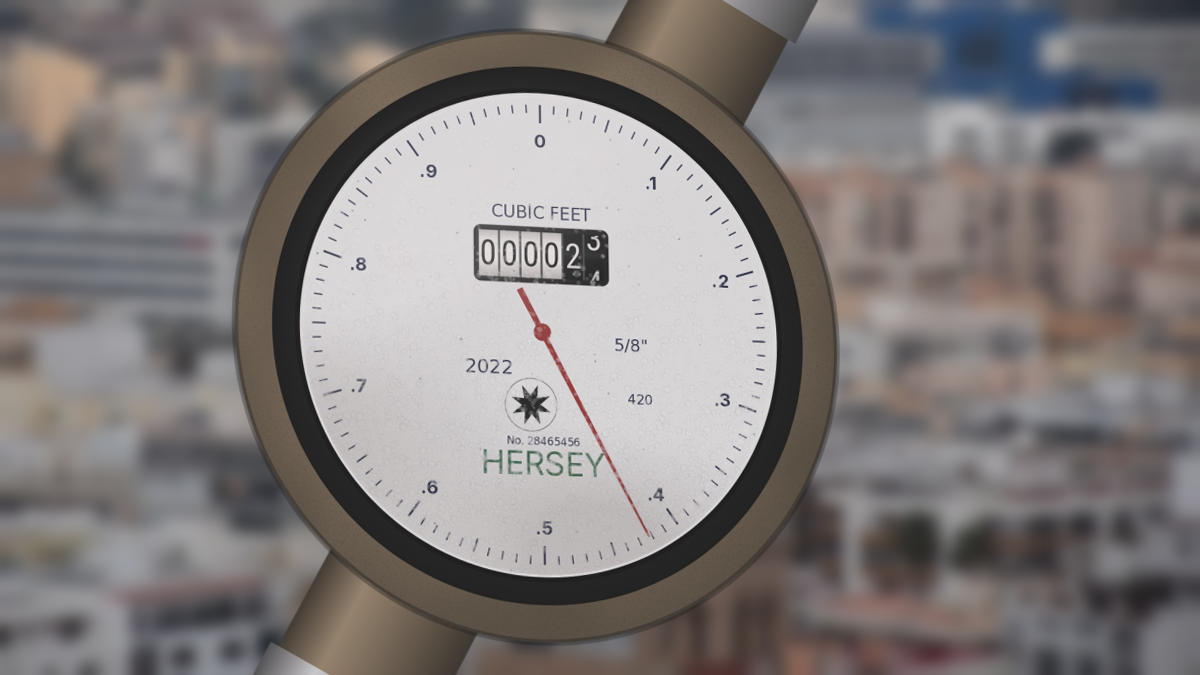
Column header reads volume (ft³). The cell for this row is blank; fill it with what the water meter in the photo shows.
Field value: 23.42 ft³
